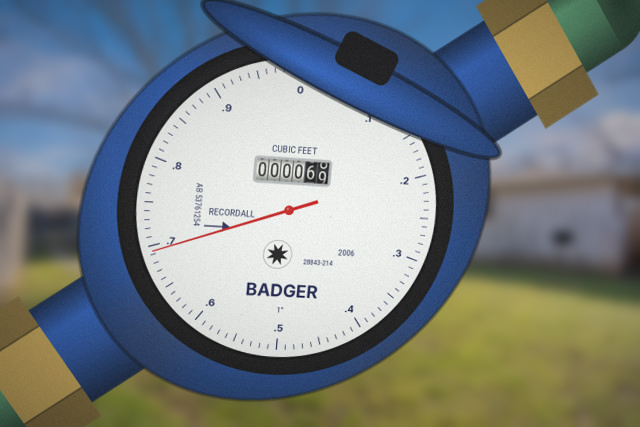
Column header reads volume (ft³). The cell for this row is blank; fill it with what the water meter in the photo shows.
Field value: 68.69 ft³
